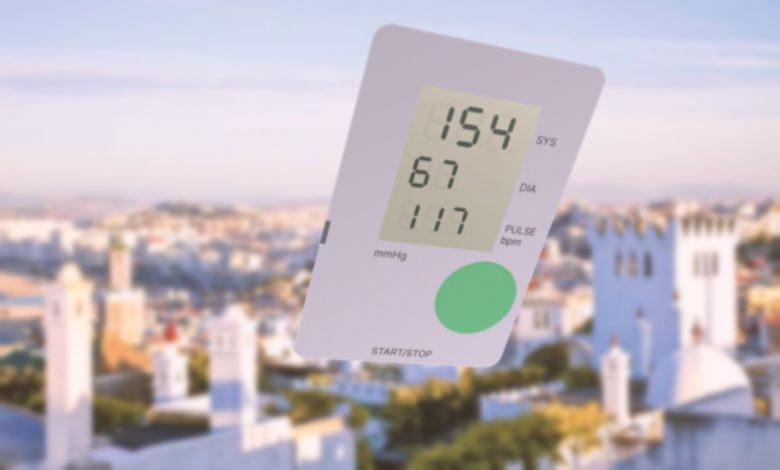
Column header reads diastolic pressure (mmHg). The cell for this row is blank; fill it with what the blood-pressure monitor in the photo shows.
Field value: 67 mmHg
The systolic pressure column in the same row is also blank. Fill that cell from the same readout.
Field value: 154 mmHg
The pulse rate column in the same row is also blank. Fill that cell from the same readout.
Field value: 117 bpm
